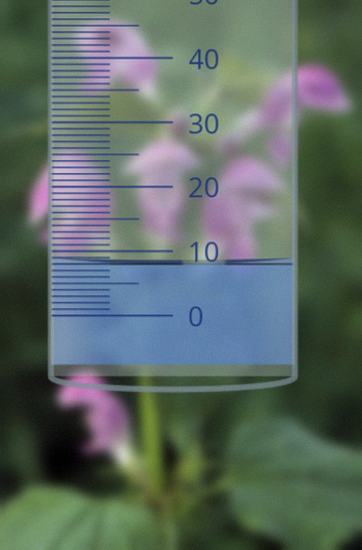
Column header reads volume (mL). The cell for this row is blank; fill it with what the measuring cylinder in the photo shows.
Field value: 8 mL
